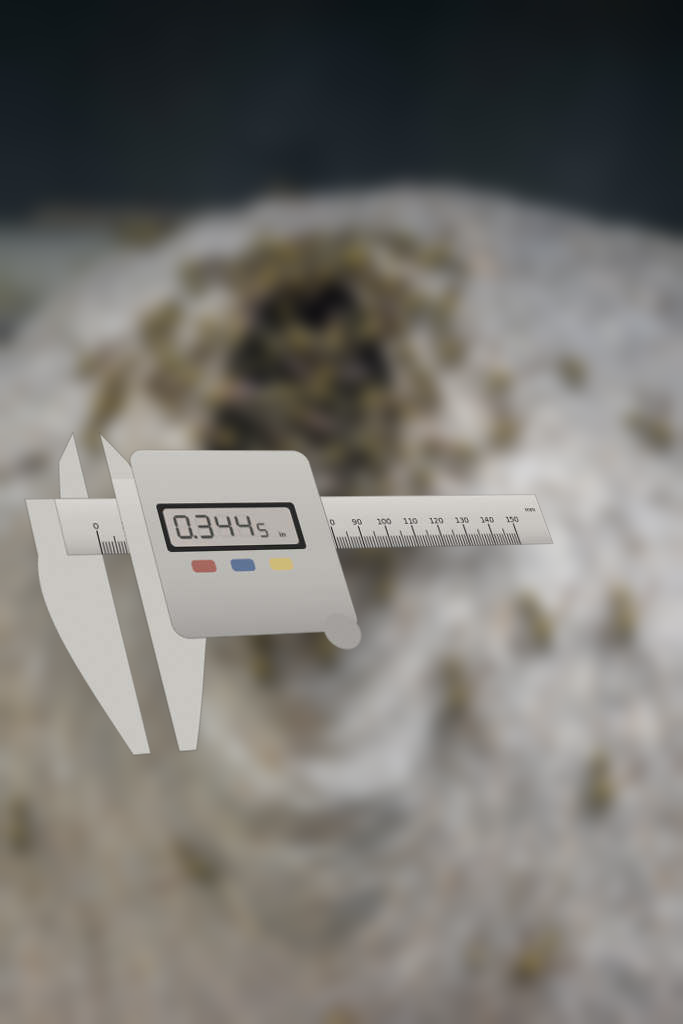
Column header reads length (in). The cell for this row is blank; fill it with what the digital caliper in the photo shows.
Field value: 0.3445 in
